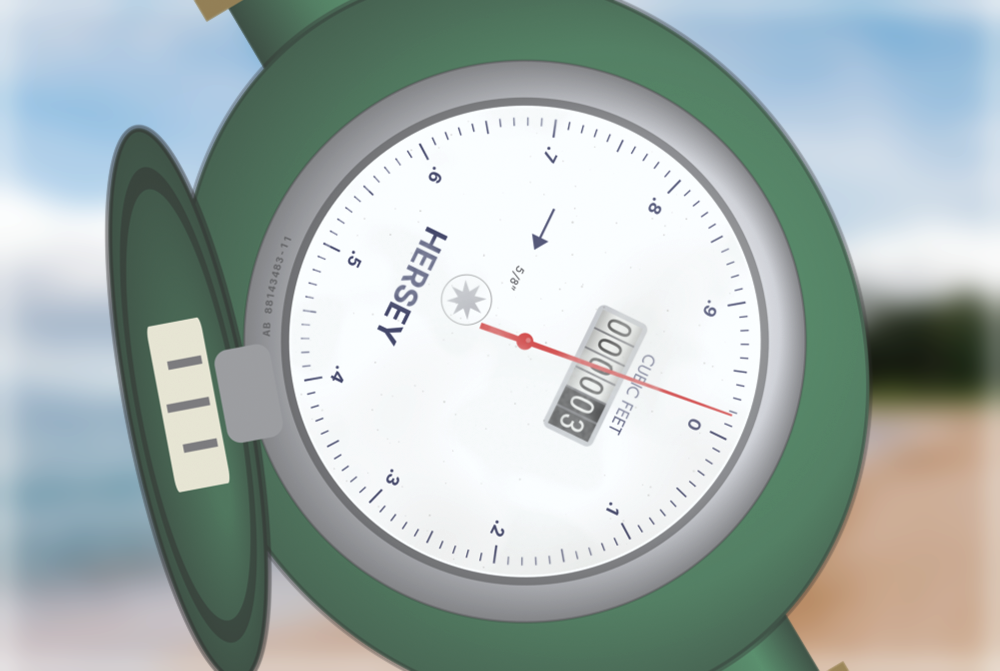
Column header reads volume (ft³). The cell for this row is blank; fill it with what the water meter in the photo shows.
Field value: 2.98 ft³
